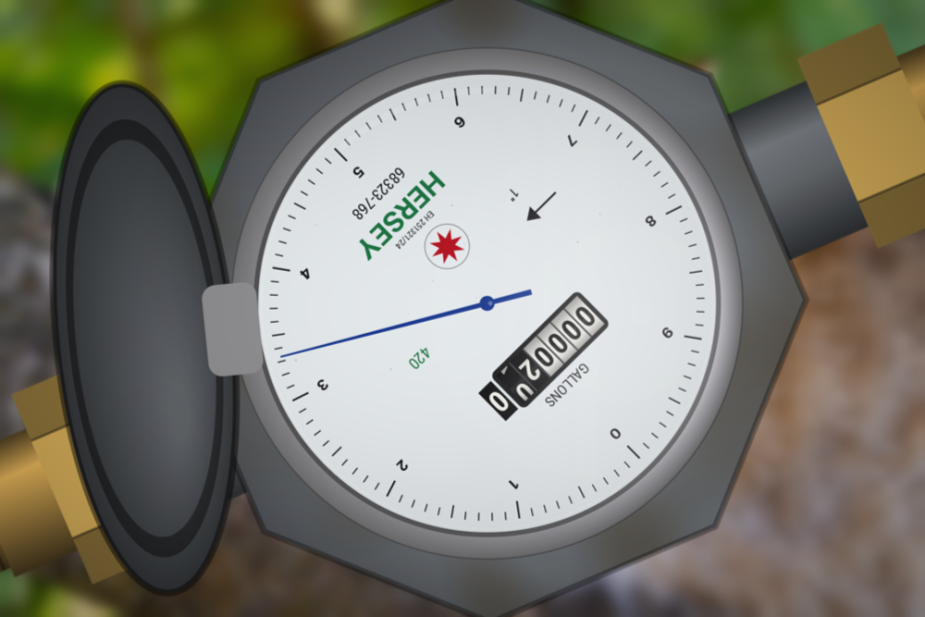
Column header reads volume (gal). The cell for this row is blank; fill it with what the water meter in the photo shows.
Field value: 203.3 gal
